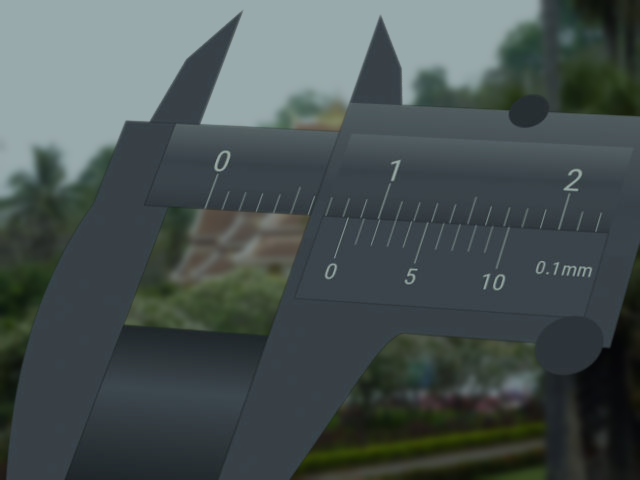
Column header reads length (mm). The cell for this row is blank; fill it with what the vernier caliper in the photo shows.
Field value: 8.3 mm
